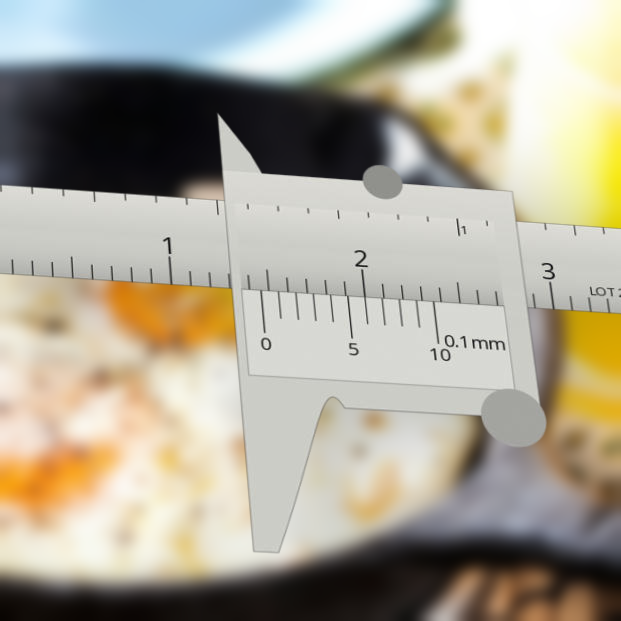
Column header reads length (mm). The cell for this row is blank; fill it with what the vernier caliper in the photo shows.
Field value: 14.6 mm
